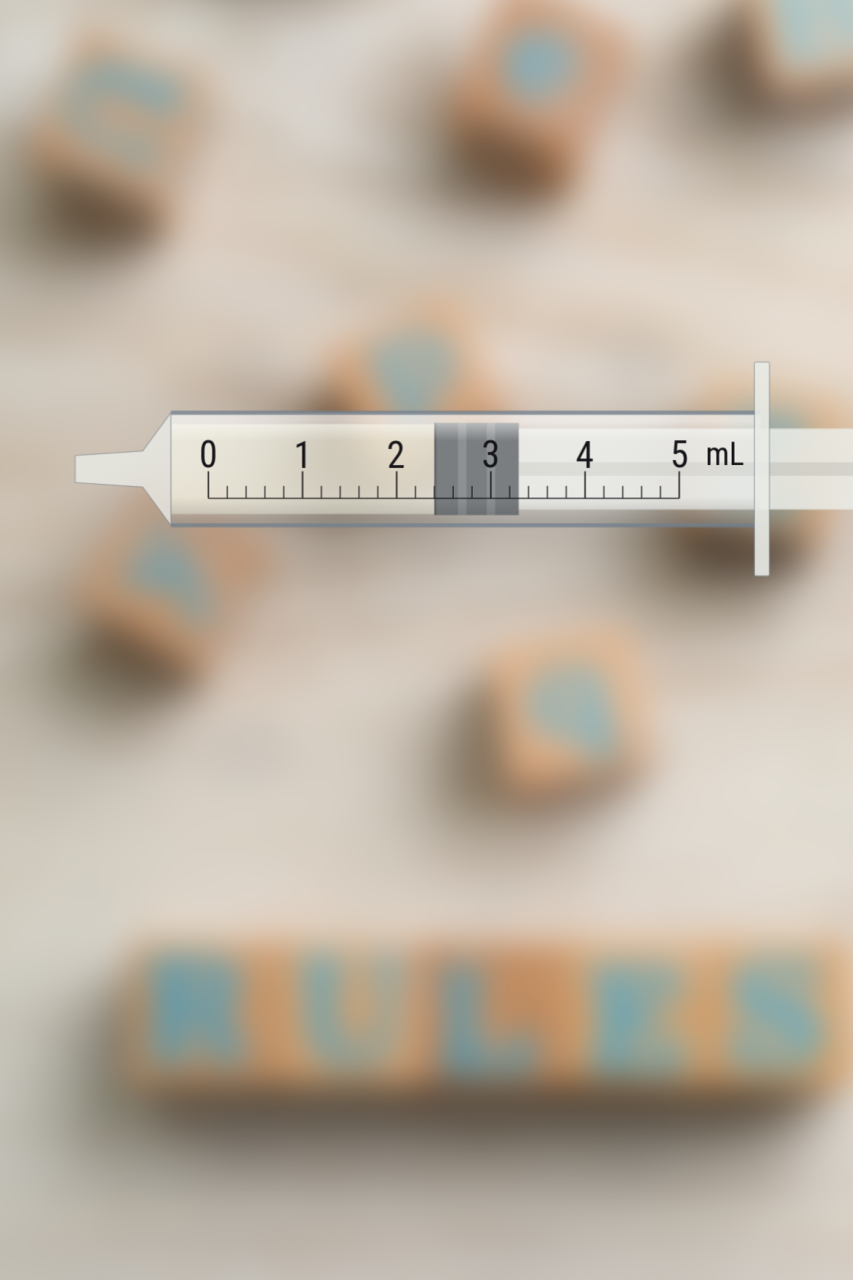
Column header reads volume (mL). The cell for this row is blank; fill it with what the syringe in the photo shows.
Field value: 2.4 mL
